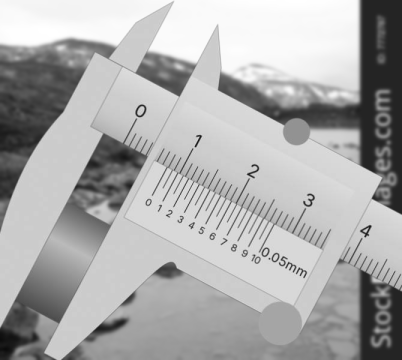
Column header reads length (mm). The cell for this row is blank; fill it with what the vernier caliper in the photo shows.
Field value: 7.8 mm
